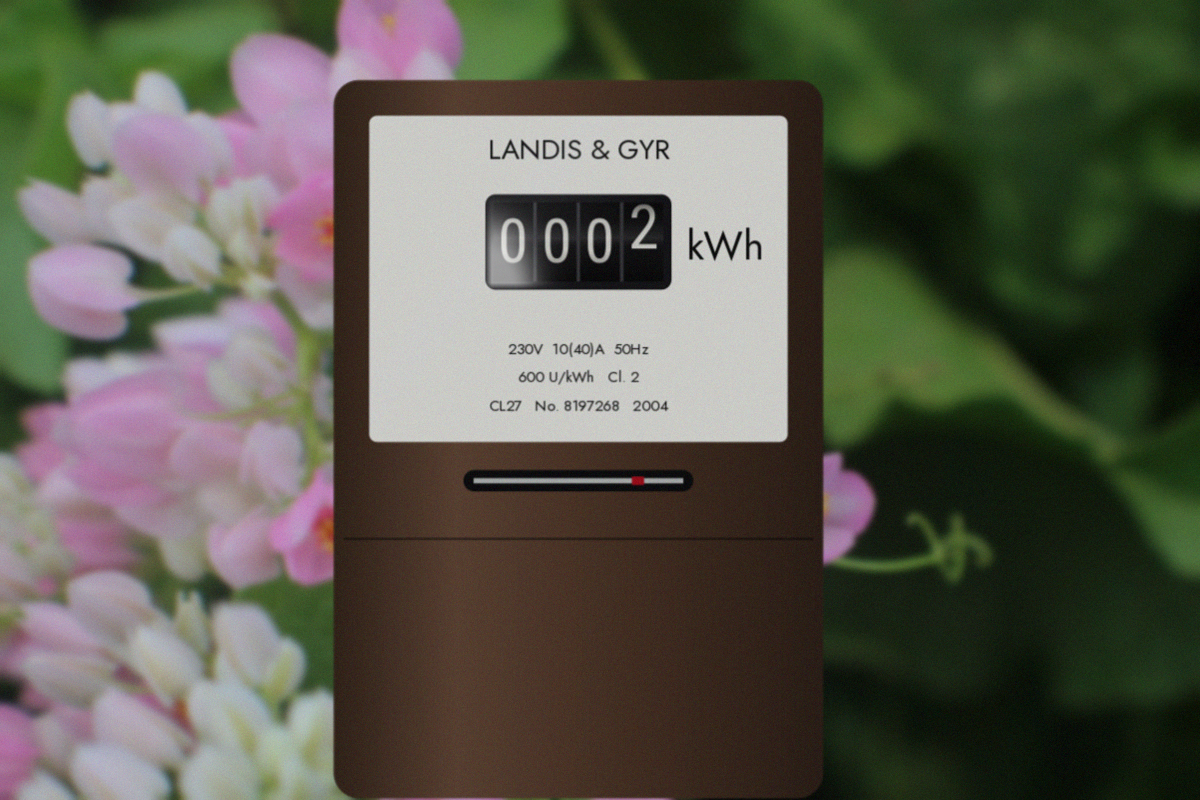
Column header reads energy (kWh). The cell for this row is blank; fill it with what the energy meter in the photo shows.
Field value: 2 kWh
